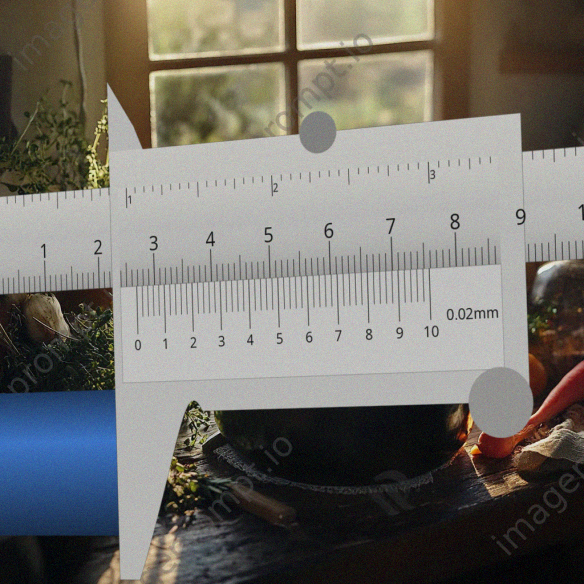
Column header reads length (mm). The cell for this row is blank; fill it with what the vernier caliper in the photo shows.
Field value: 26.8 mm
